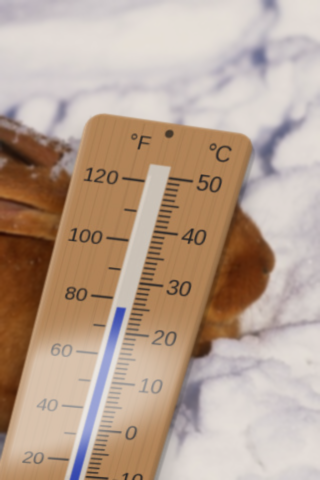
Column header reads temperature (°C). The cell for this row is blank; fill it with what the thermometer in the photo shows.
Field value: 25 °C
